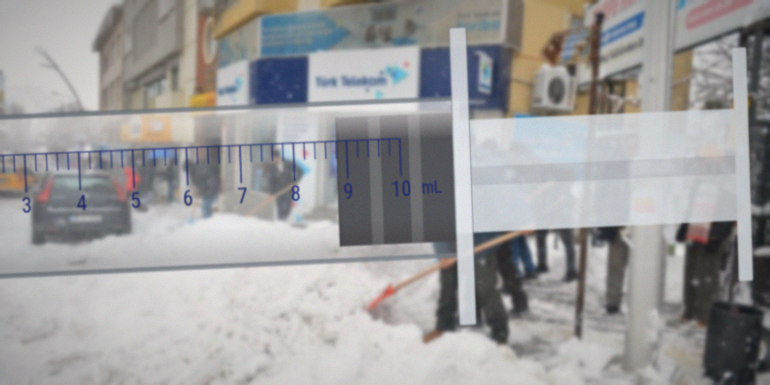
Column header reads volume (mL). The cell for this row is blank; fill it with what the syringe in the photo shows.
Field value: 8.8 mL
